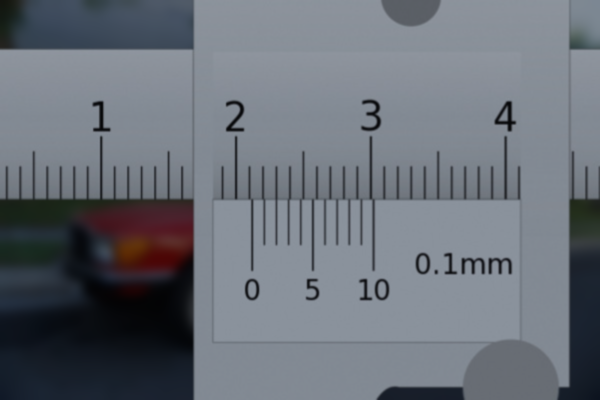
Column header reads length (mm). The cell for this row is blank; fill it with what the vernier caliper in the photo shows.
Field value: 21.2 mm
